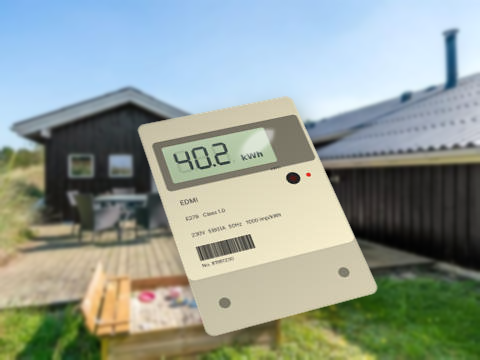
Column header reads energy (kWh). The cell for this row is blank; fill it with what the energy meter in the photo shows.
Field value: 40.2 kWh
